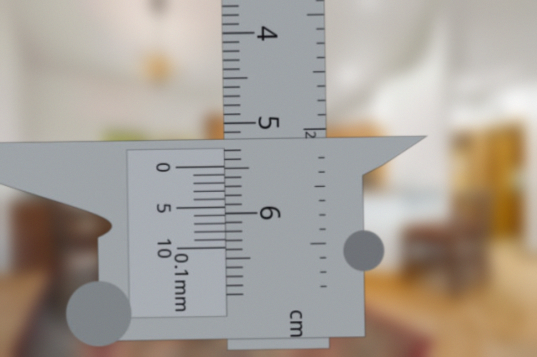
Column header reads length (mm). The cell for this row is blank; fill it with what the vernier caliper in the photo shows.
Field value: 54.8 mm
